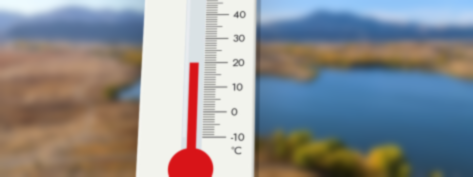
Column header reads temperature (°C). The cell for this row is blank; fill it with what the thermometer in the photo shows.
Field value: 20 °C
